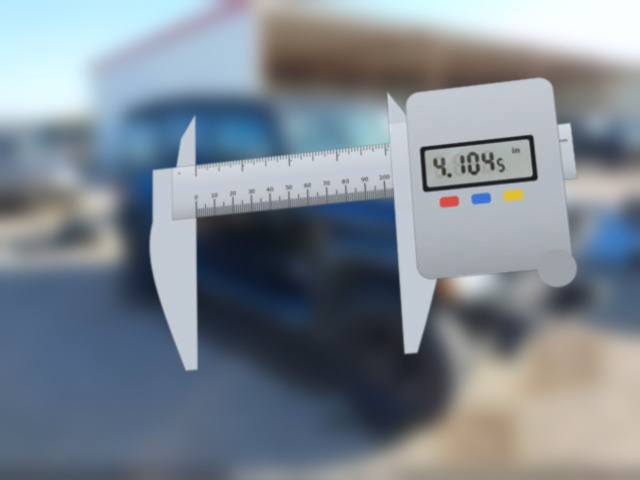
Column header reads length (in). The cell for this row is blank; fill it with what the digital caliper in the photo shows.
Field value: 4.1045 in
